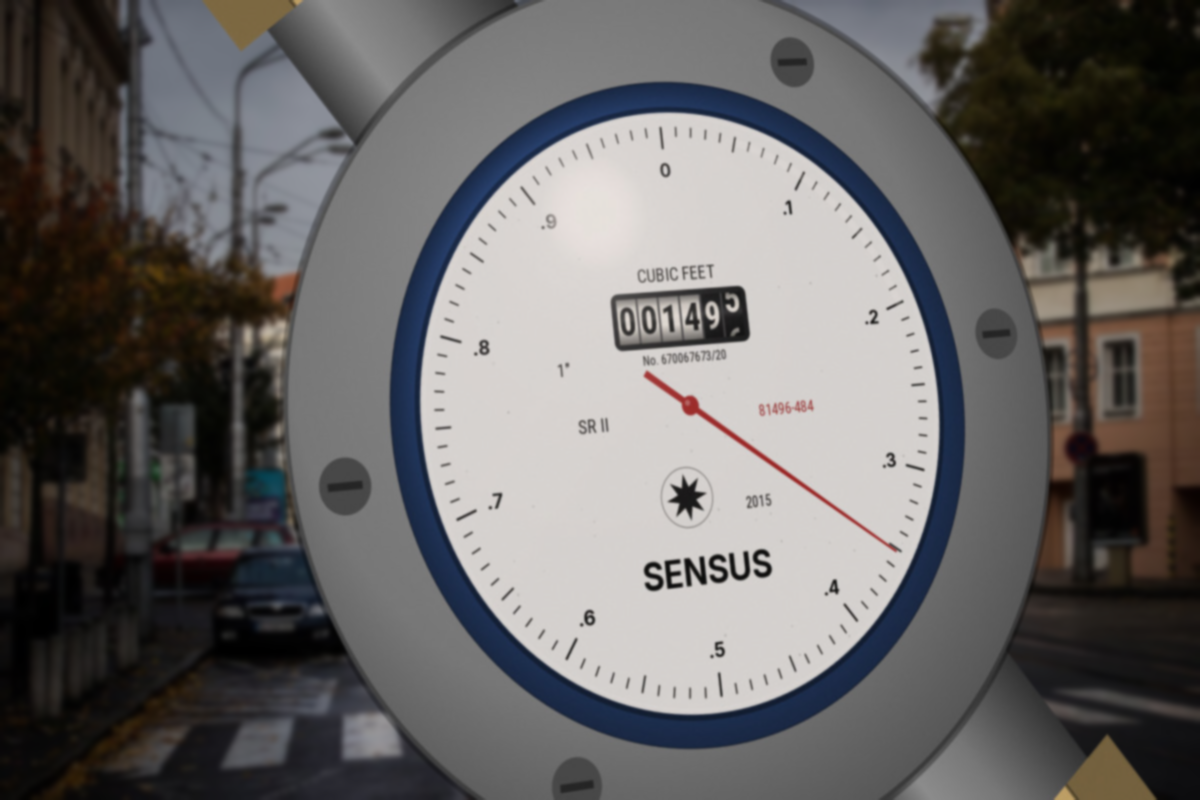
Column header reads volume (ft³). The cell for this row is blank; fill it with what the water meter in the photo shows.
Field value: 1495.35 ft³
